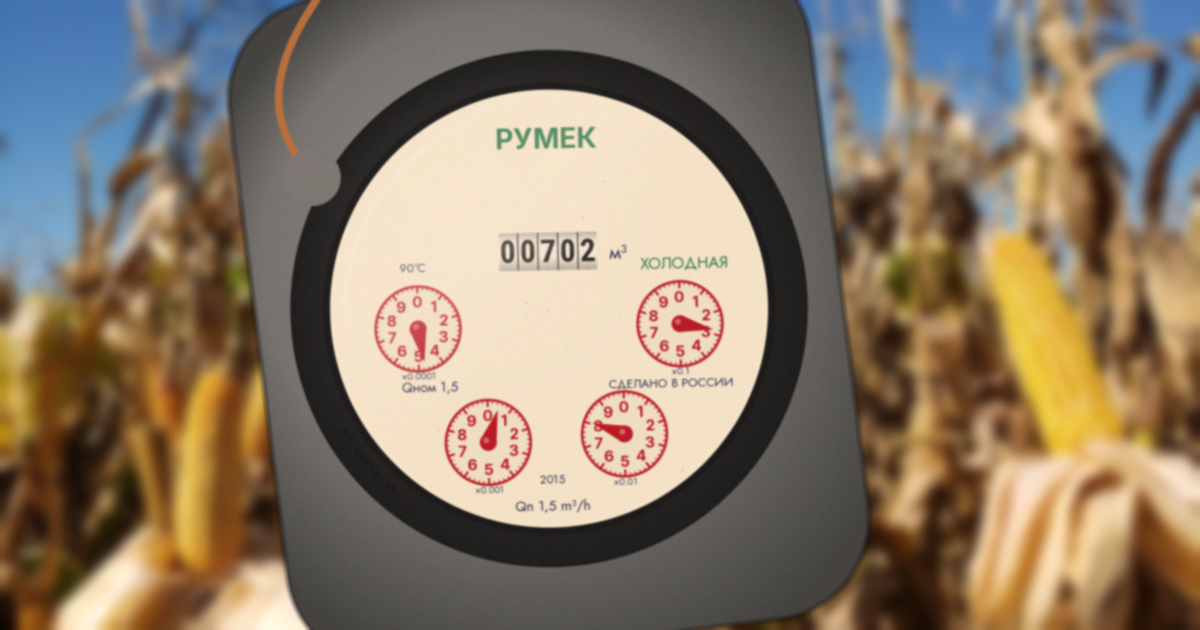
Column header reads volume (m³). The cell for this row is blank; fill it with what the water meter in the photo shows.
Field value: 702.2804 m³
